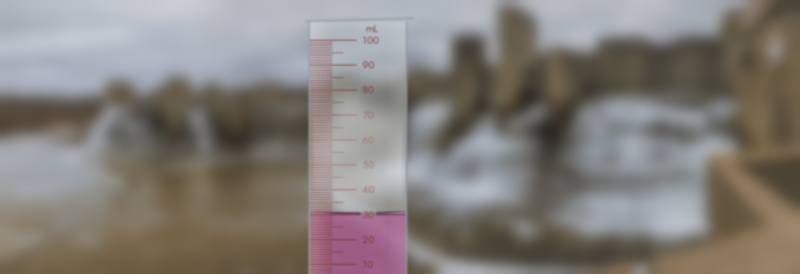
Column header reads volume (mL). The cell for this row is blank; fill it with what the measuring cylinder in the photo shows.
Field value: 30 mL
